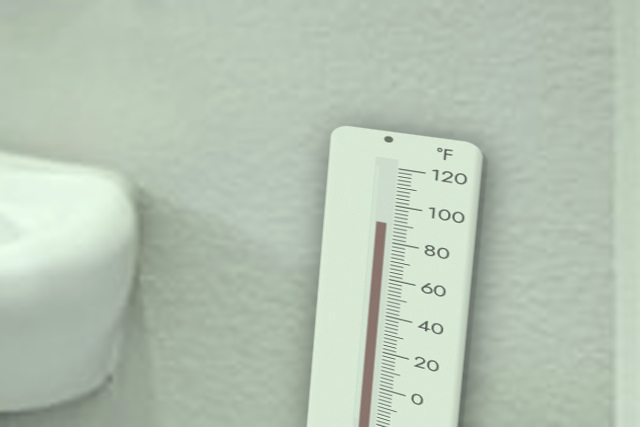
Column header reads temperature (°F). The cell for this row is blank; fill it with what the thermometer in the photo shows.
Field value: 90 °F
